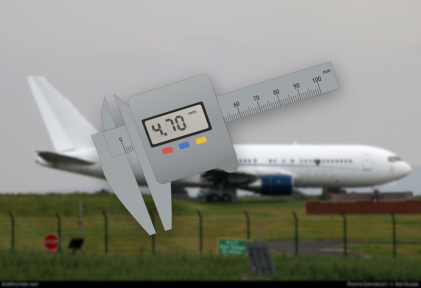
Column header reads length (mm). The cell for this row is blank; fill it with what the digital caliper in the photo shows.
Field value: 4.70 mm
